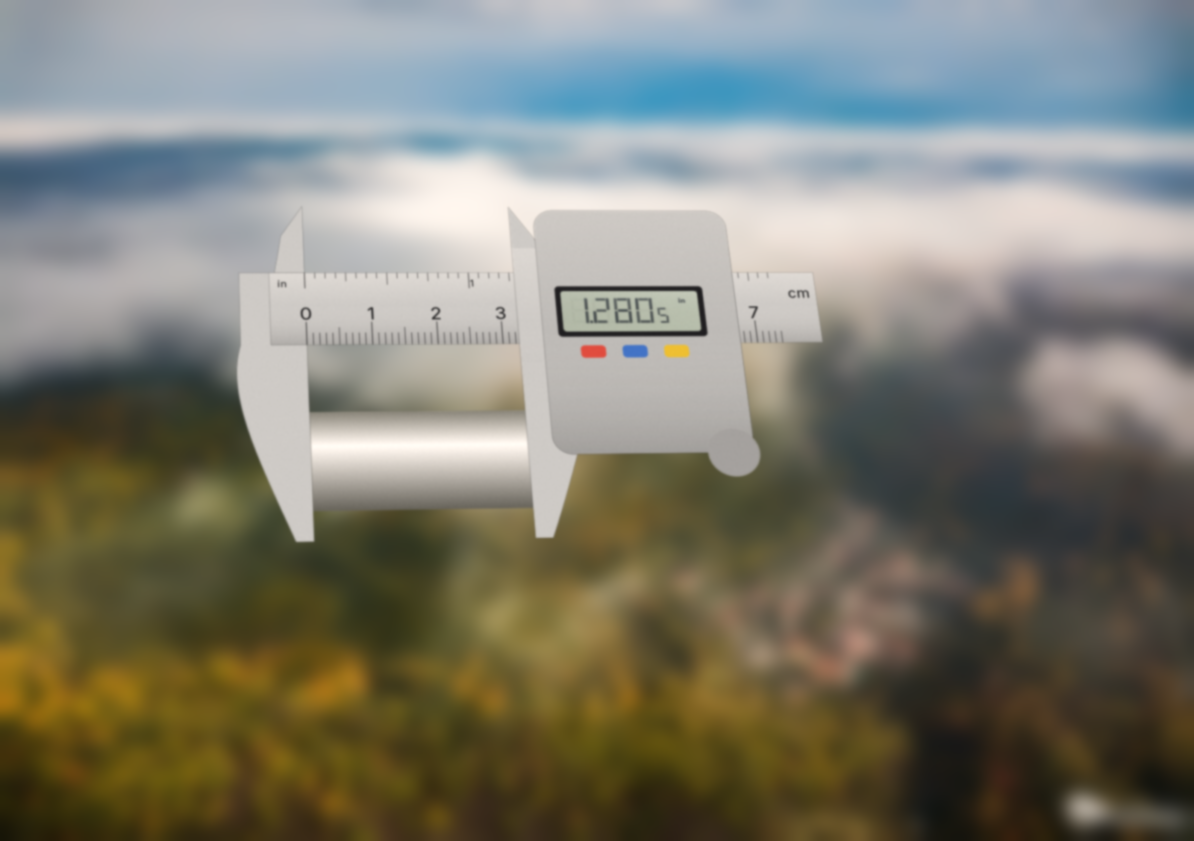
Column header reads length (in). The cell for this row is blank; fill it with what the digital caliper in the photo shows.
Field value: 1.2805 in
